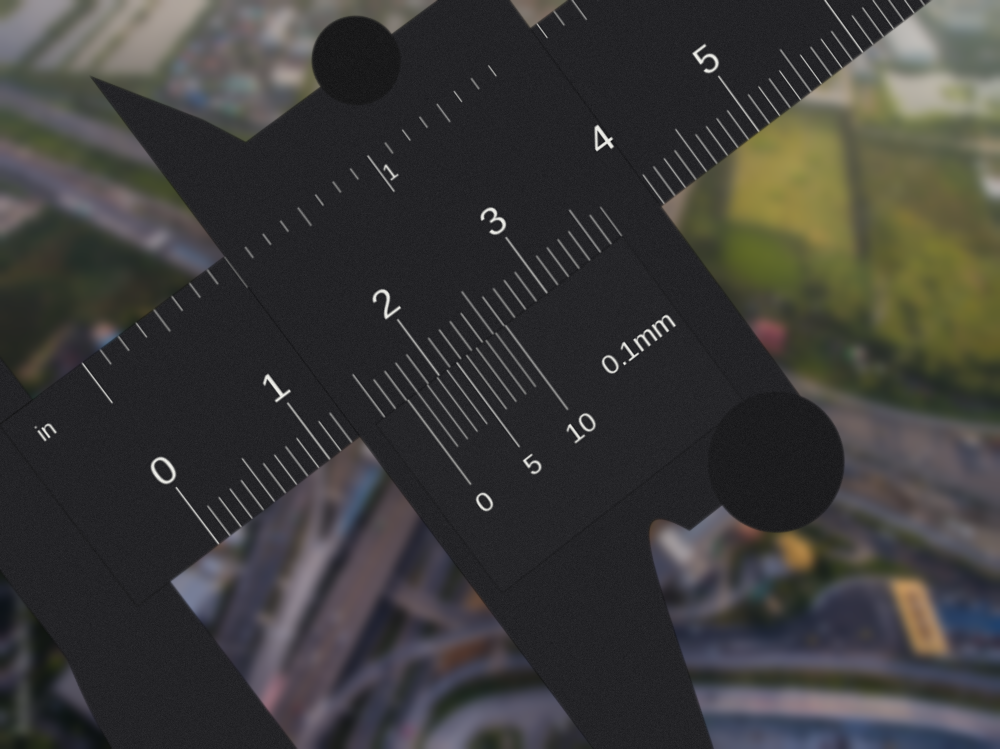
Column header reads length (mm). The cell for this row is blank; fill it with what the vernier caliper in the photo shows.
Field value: 17.1 mm
